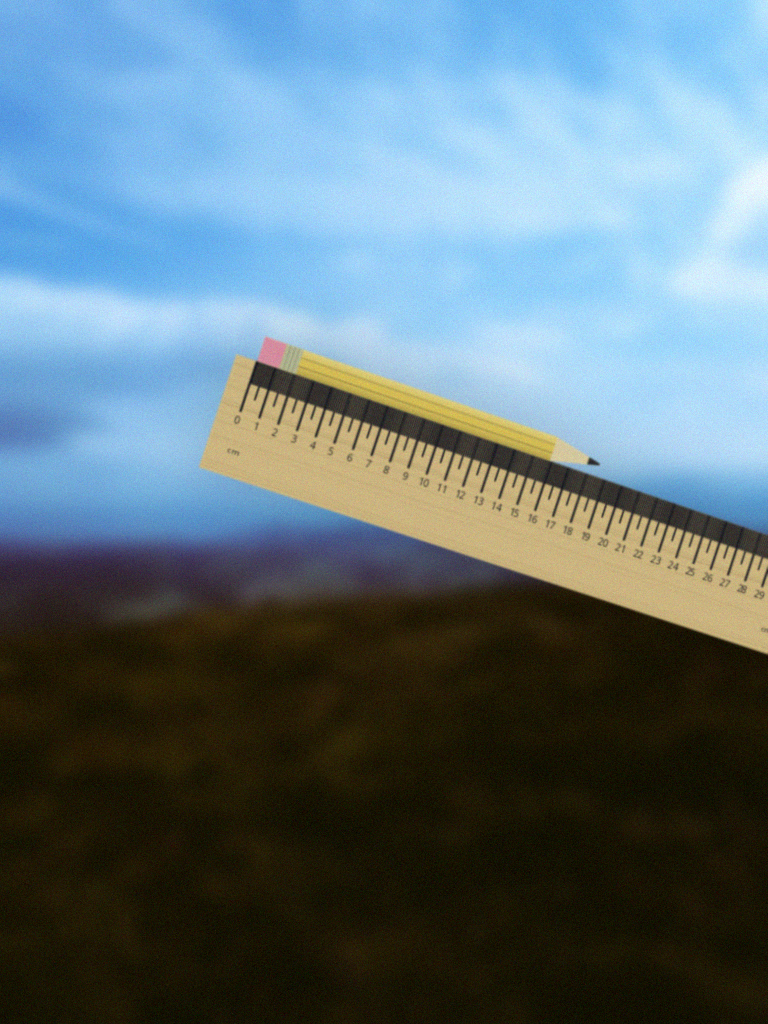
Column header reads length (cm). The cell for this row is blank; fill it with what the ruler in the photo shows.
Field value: 18.5 cm
